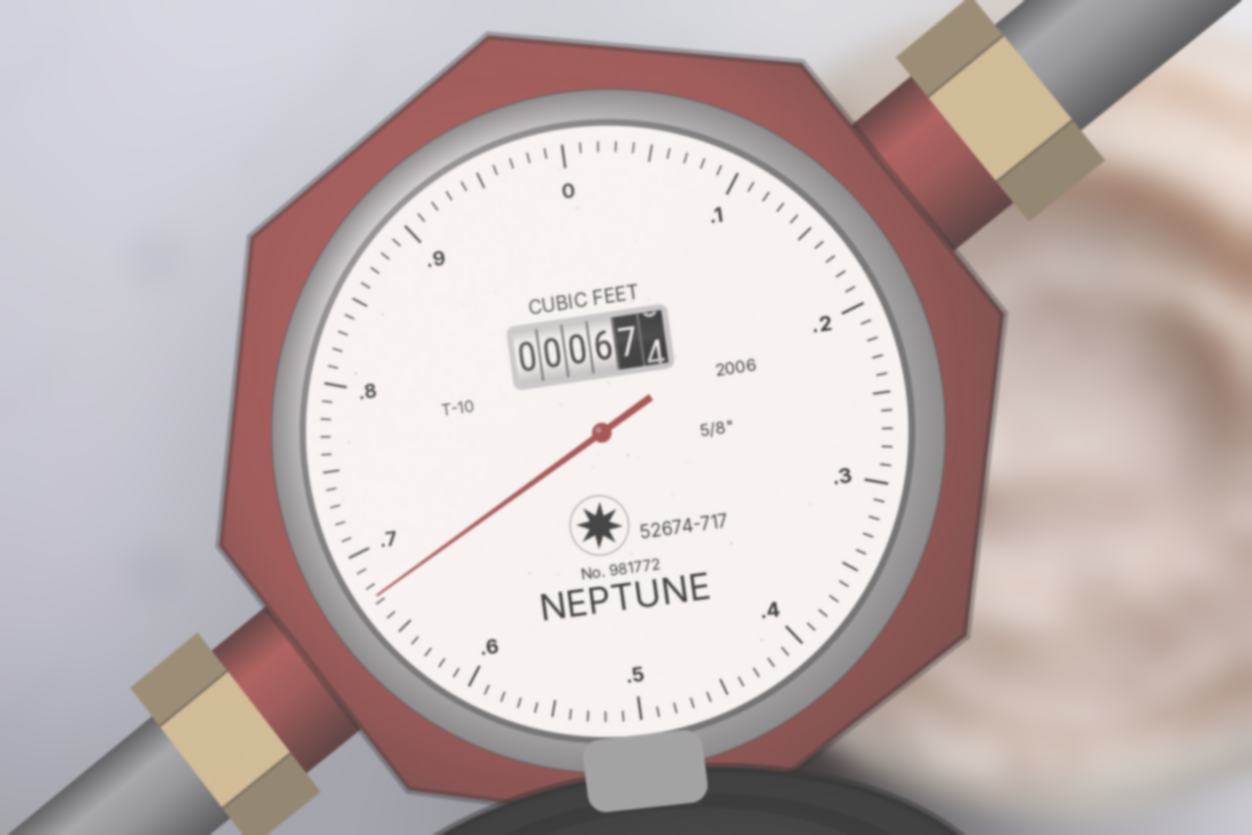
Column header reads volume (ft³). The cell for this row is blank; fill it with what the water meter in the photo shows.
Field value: 673.67 ft³
